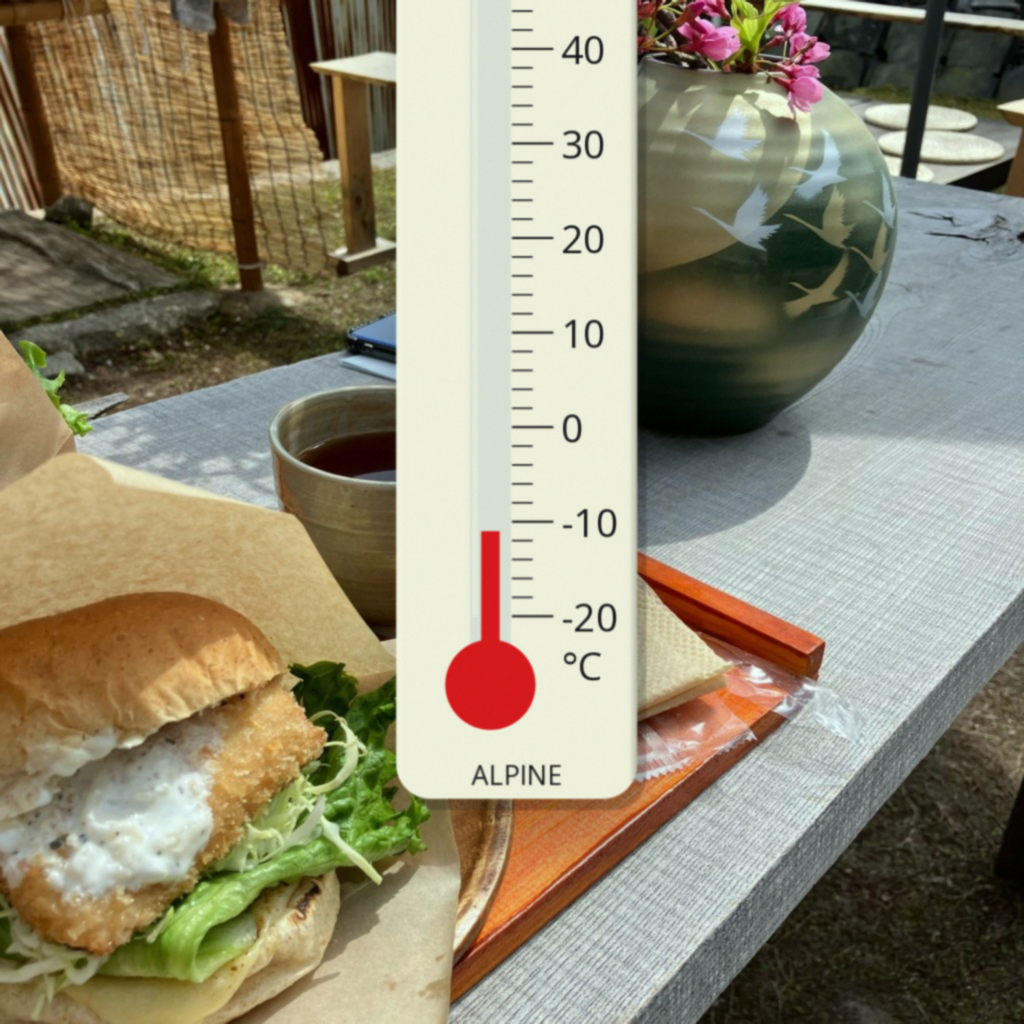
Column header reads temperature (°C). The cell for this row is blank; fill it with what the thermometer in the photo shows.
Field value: -11 °C
